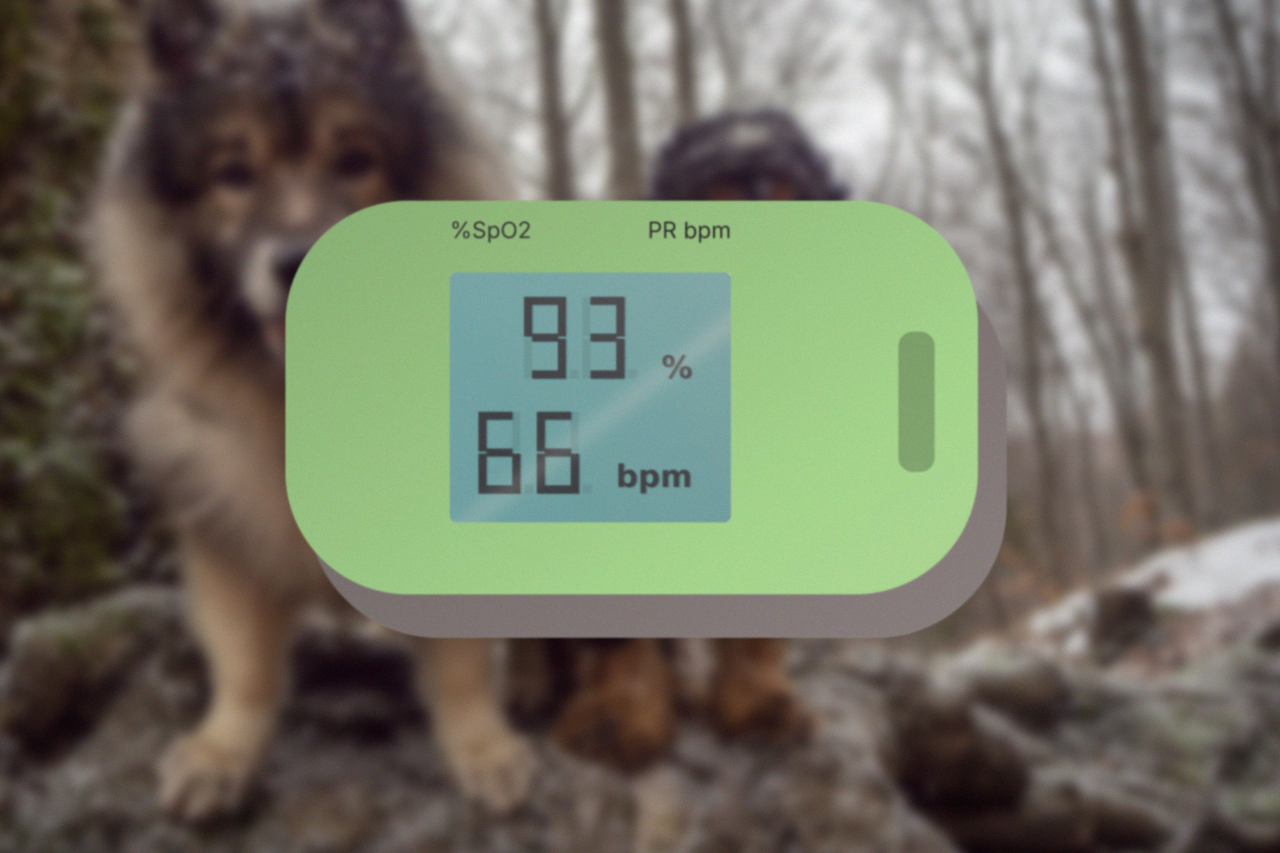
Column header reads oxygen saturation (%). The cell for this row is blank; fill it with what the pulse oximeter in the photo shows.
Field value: 93 %
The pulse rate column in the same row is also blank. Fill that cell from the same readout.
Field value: 66 bpm
